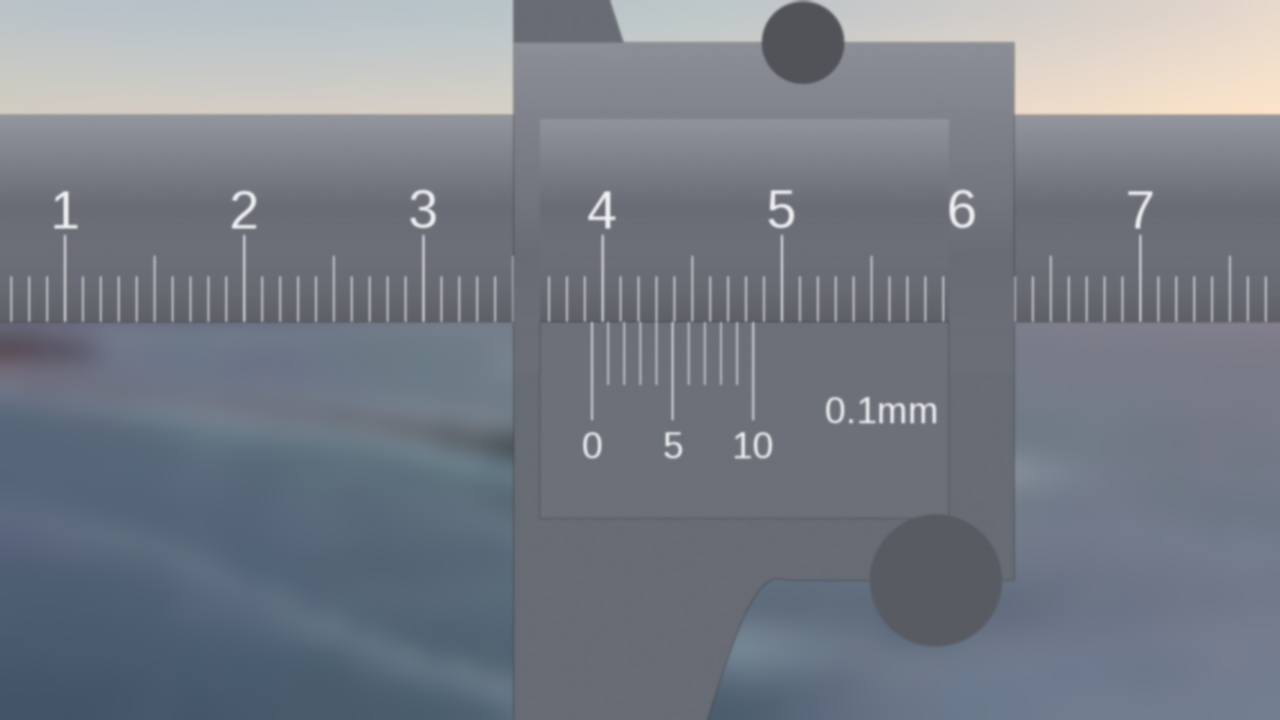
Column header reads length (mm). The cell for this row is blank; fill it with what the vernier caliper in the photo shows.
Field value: 39.4 mm
